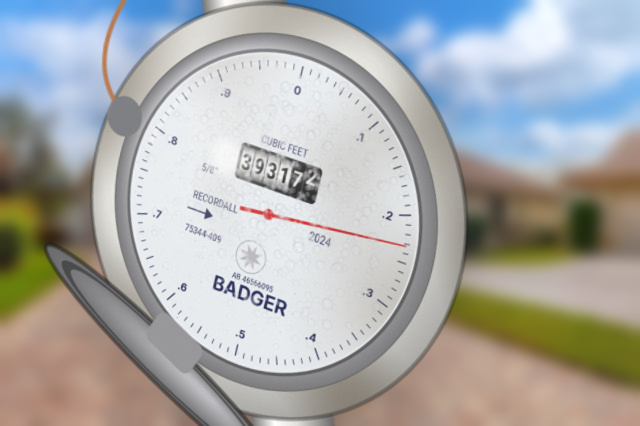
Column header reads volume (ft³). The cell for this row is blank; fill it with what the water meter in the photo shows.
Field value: 393172.23 ft³
